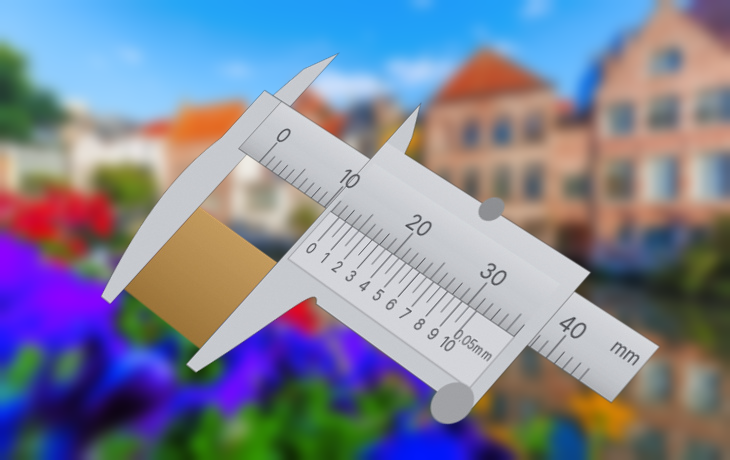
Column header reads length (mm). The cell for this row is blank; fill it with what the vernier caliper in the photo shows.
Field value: 12.2 mm
